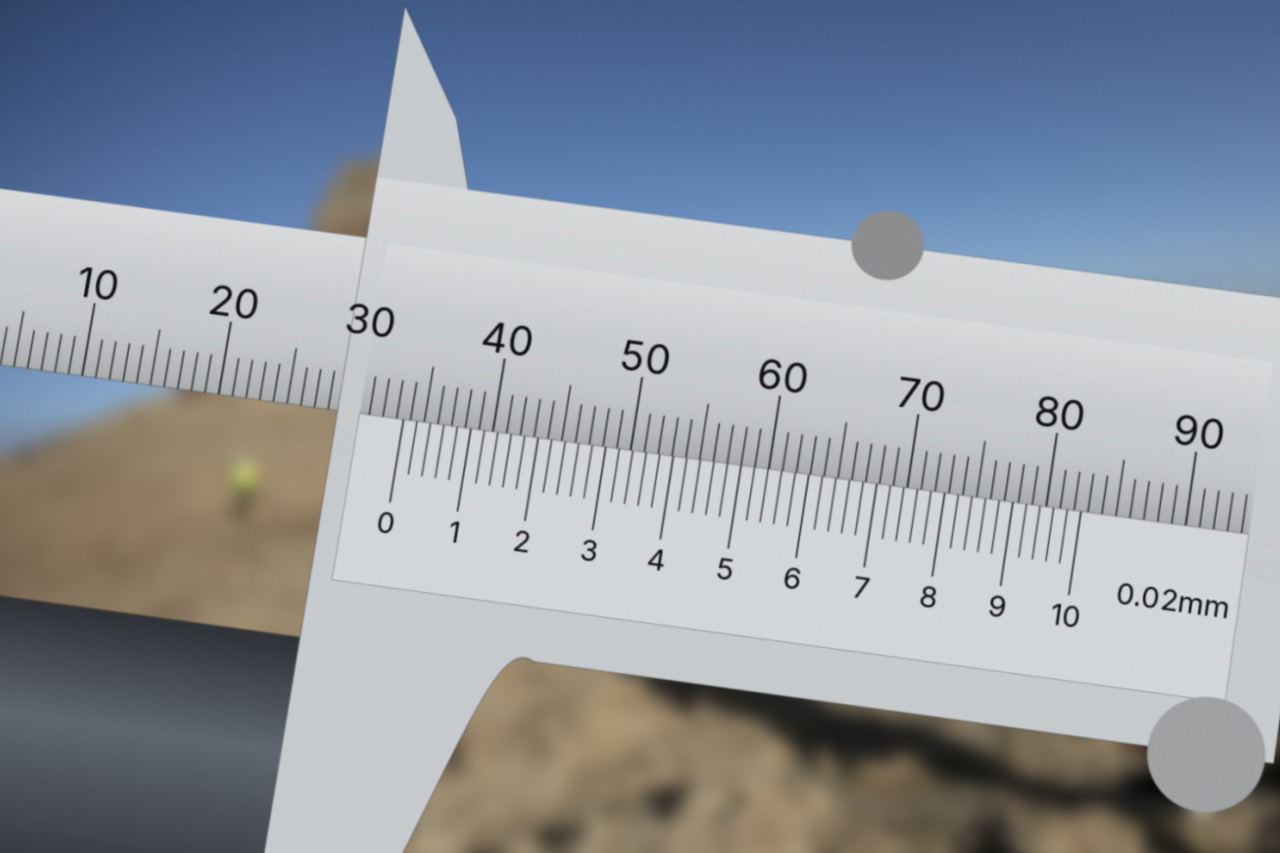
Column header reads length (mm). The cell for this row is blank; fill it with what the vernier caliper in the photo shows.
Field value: 33.5 mm
